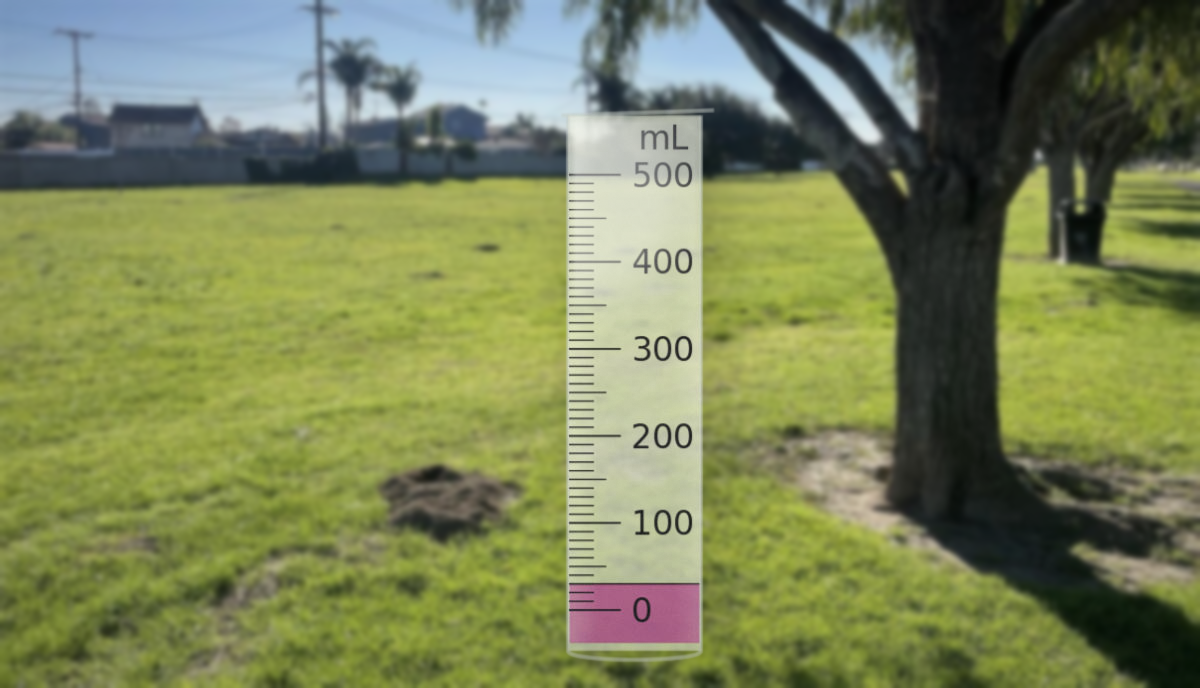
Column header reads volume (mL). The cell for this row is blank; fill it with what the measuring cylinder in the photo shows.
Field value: 30 mL
